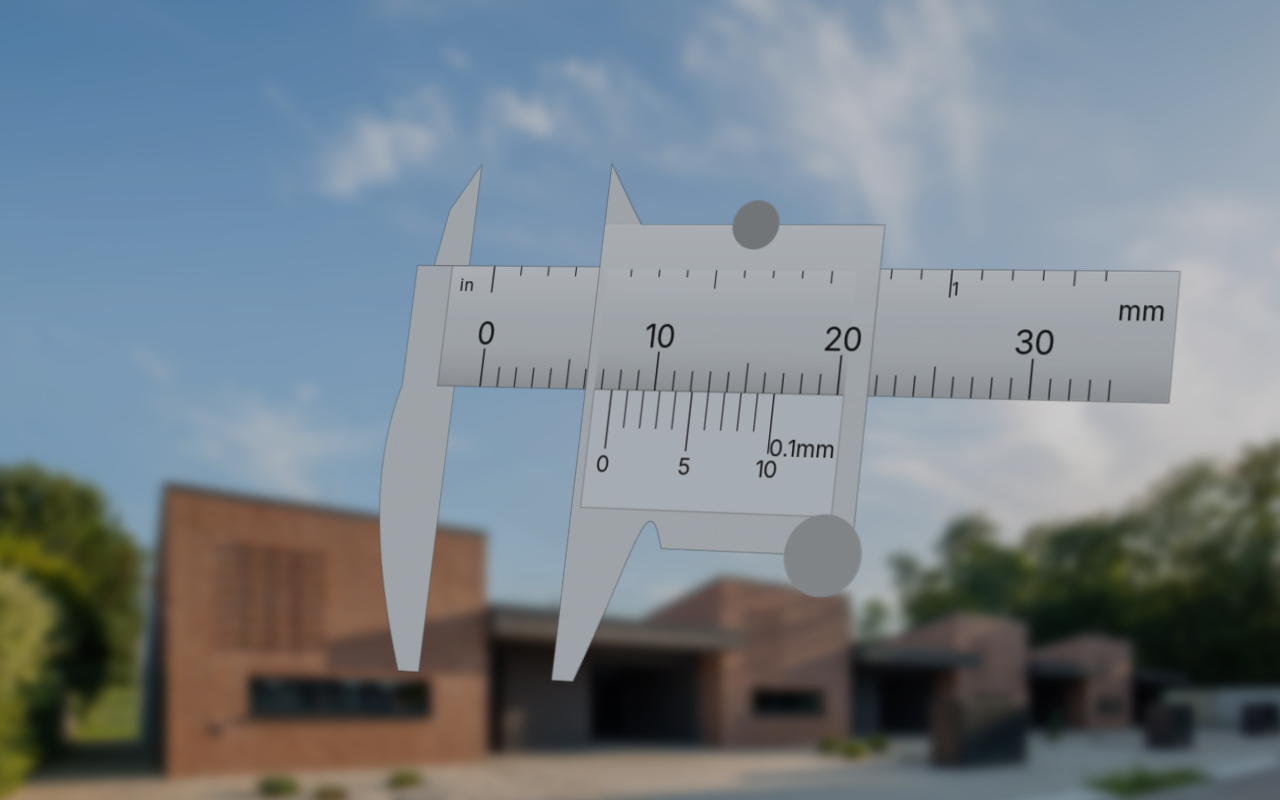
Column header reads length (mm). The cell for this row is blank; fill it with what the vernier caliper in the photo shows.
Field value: 7.6 mm
